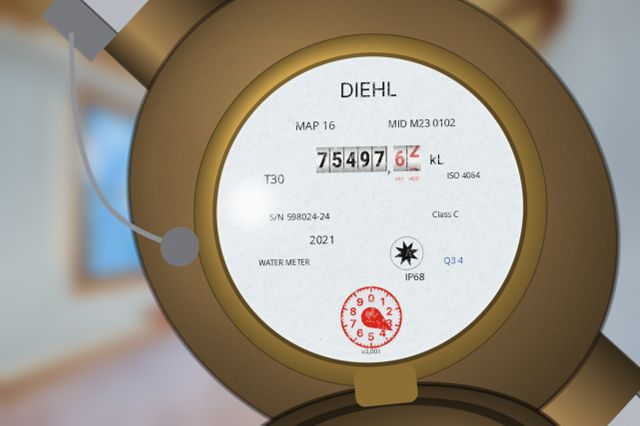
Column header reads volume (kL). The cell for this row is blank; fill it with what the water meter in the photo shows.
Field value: 75497.623 kL
